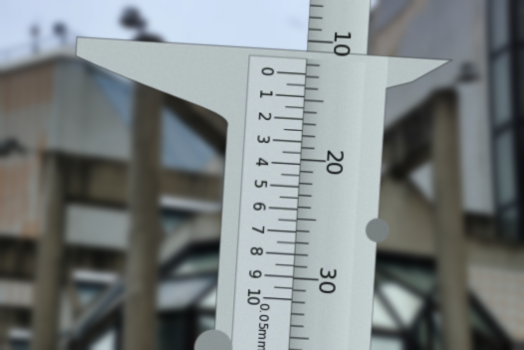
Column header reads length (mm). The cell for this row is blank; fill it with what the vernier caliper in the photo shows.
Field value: 12.8 mm
